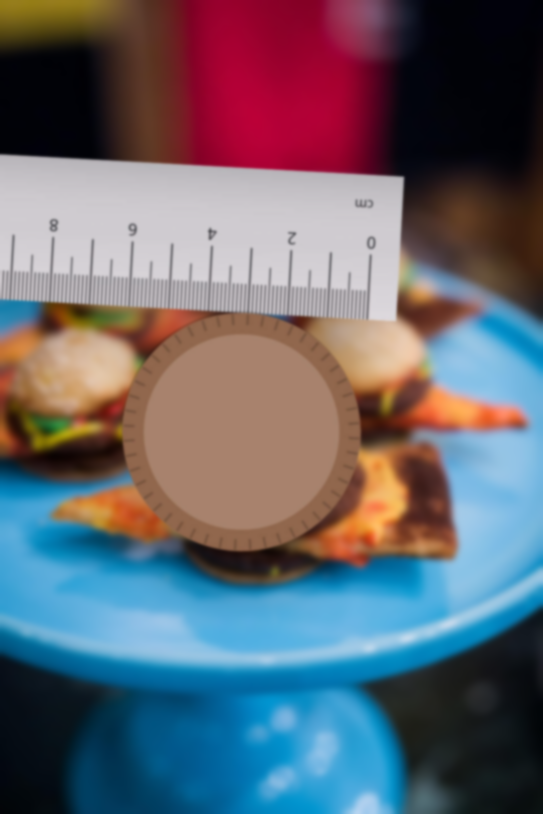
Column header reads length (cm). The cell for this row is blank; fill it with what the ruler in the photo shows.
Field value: 6 cm
